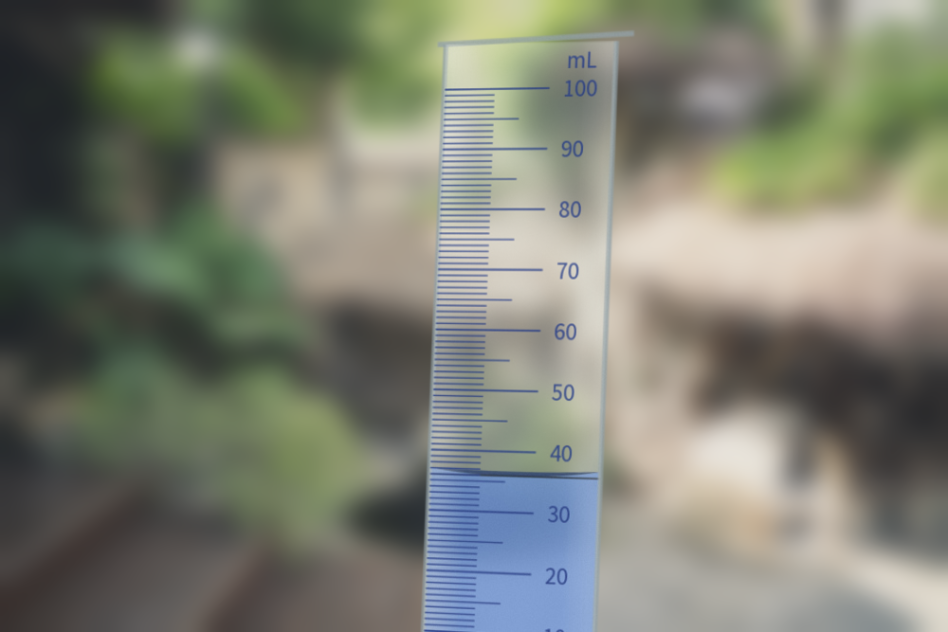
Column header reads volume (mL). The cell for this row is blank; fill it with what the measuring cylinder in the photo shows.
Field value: 36 mL
